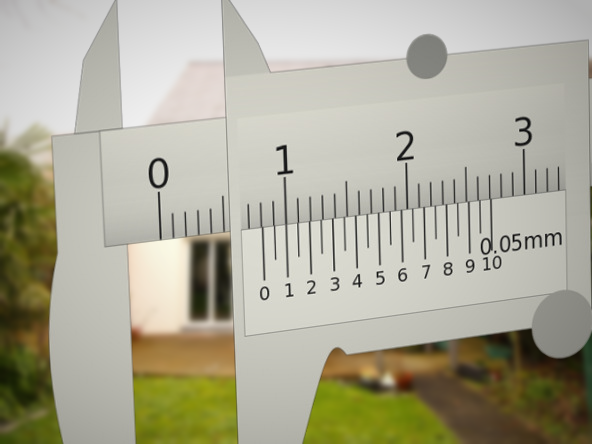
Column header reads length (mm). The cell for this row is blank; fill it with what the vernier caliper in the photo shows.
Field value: 8.1 mm
